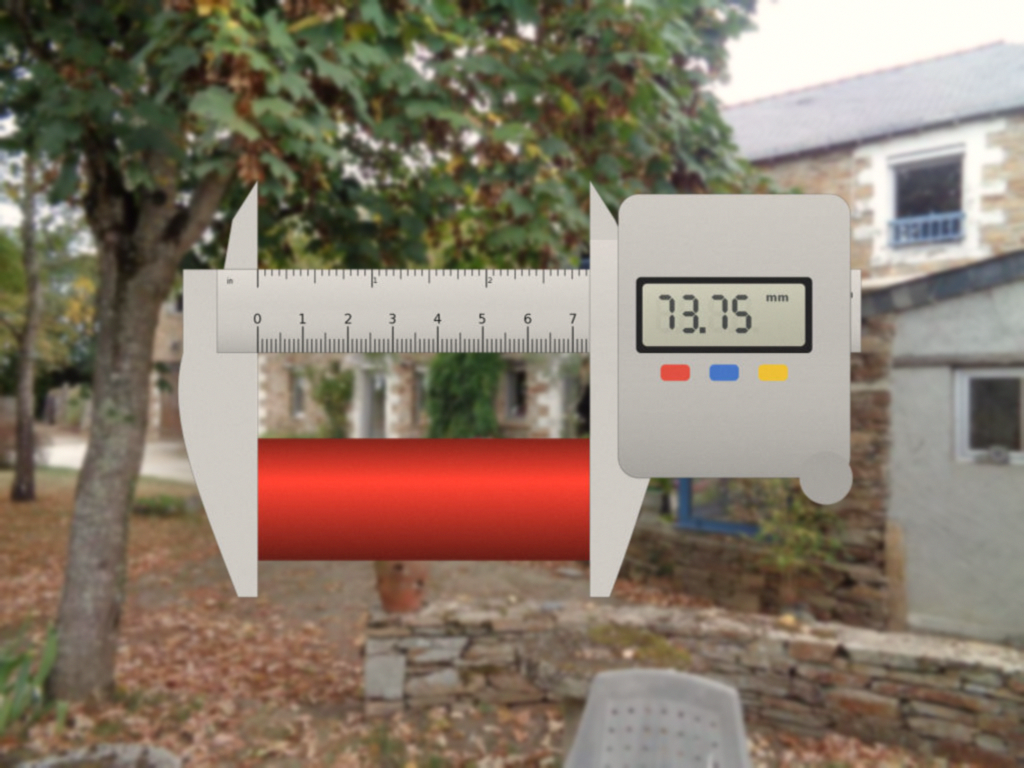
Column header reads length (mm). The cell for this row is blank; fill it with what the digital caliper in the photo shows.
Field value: 73.75 mm
